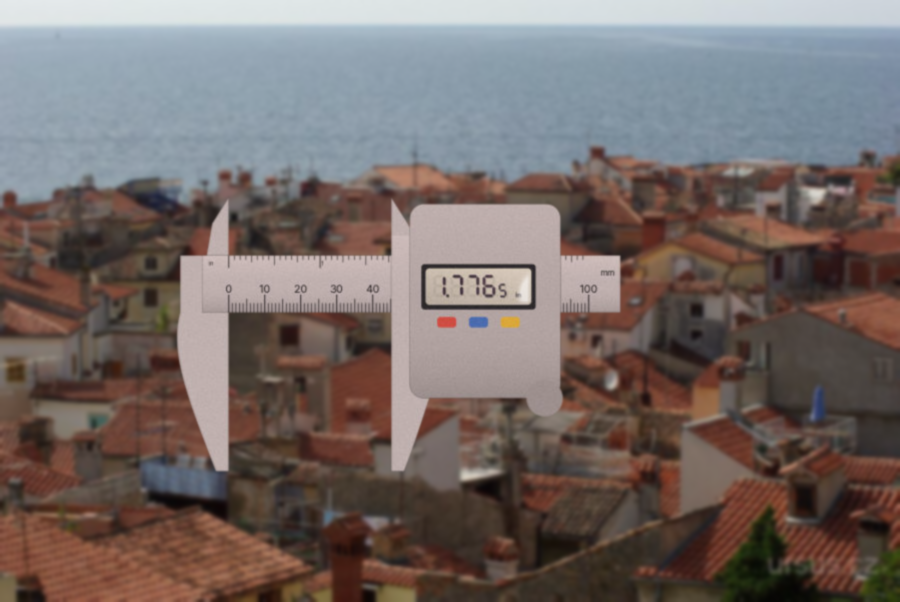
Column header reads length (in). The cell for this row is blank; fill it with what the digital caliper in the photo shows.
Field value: 1.7765 in
